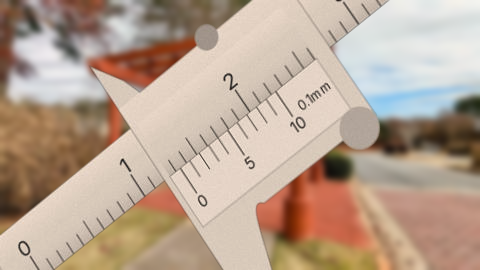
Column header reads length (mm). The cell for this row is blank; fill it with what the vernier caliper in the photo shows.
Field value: 13.4 mm
